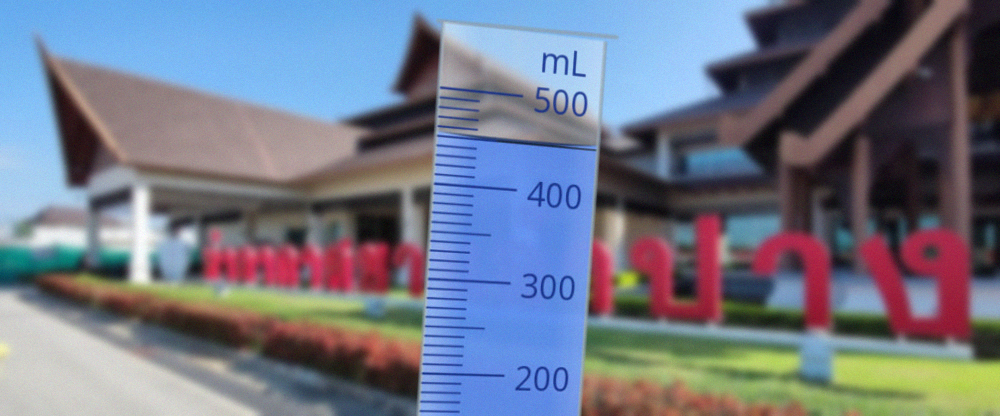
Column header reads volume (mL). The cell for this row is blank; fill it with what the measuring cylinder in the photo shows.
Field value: 450 mL
